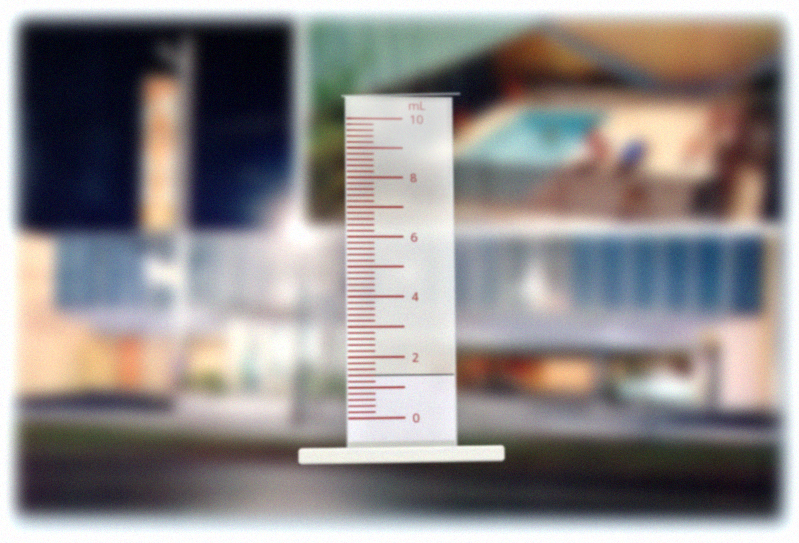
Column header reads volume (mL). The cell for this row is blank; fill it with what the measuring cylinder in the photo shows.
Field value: 1.4 mL
